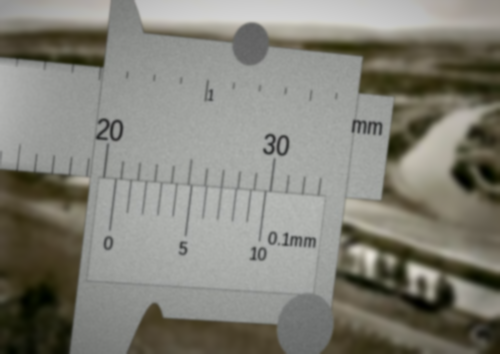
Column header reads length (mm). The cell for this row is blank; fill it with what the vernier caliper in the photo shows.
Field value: 20.7 mm
